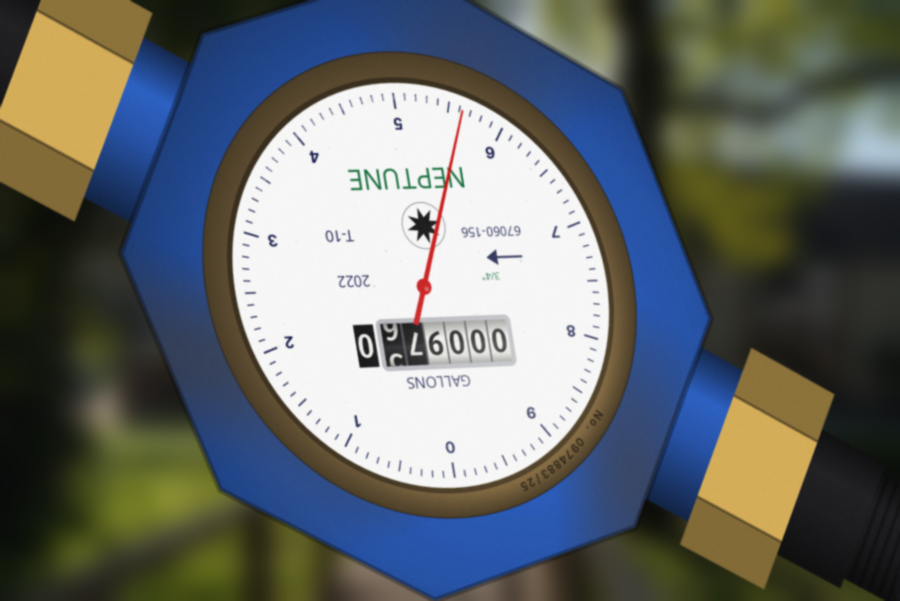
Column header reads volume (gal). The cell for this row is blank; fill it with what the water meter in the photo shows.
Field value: 9755.6 gal
